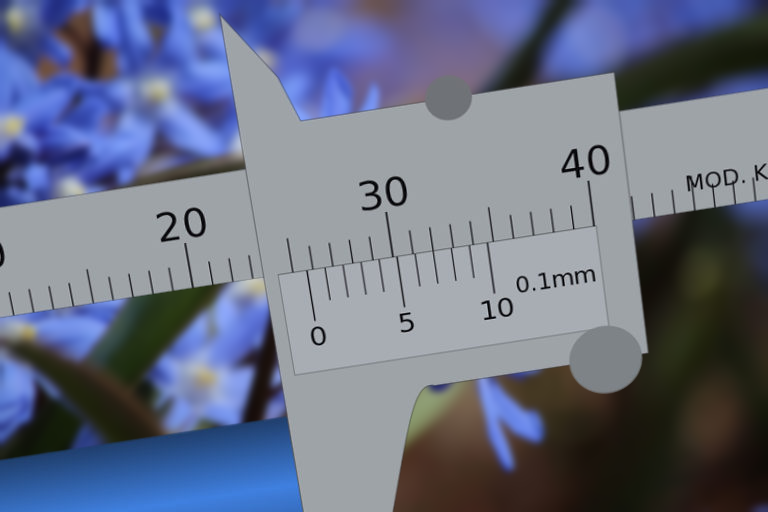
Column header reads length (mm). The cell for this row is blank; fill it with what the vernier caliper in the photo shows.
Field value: 25.7 mm
